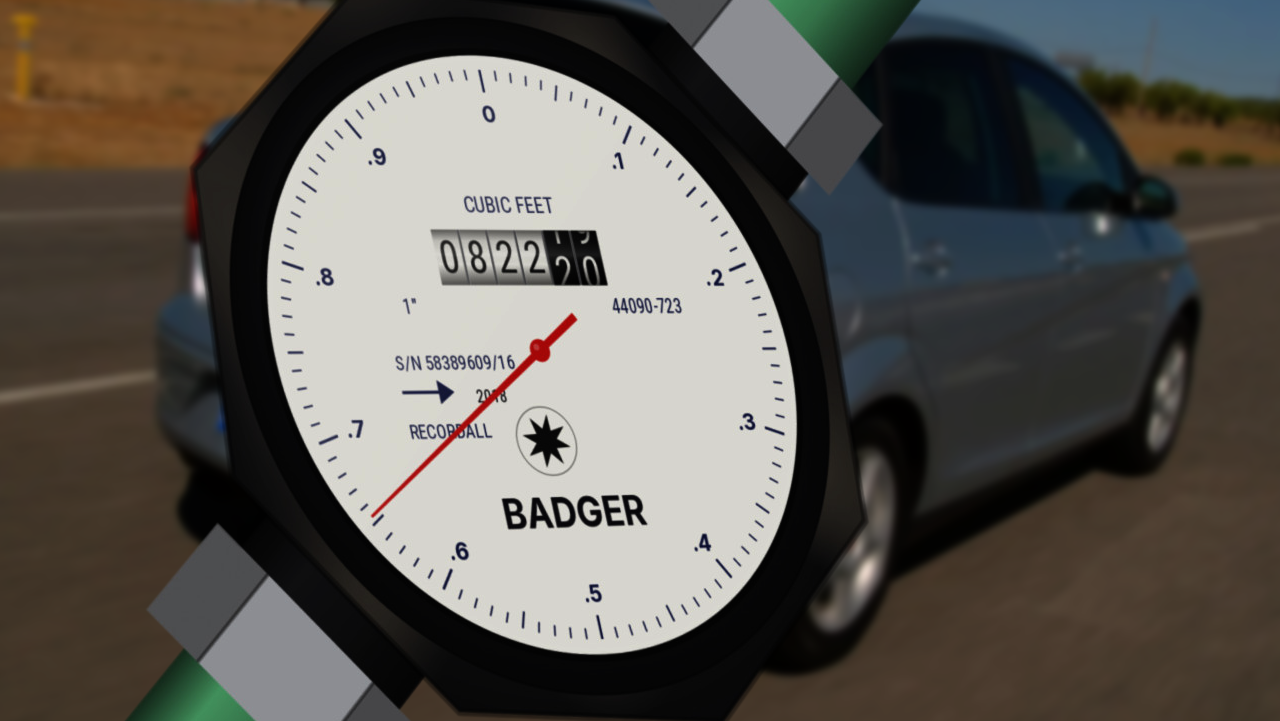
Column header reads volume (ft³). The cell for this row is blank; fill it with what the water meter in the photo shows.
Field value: 82219.65 ft³
